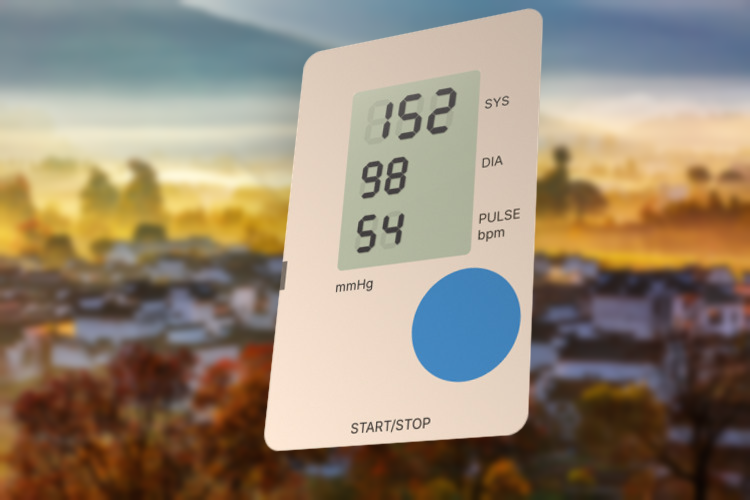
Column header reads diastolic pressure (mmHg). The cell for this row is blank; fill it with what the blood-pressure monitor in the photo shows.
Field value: 98 mmHg
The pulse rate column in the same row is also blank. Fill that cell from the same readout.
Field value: 54 bpm
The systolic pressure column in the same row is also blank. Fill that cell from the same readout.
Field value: 152 mmHg
